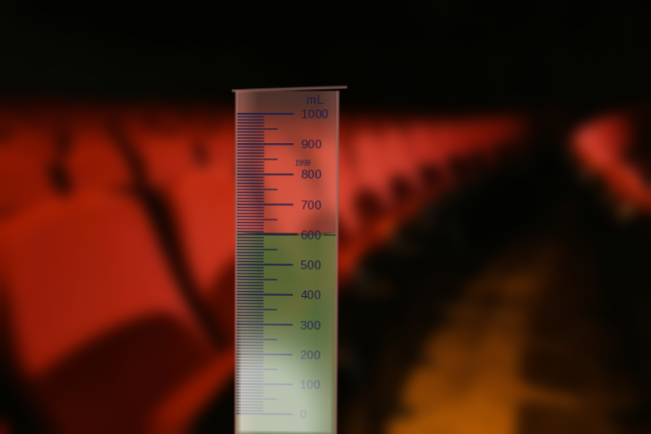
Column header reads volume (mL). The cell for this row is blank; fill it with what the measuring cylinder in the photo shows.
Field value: 600 mL
